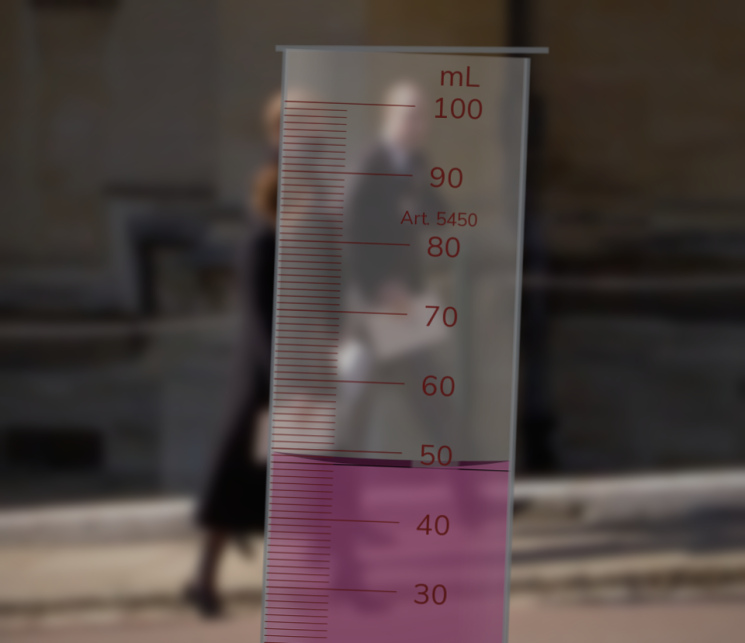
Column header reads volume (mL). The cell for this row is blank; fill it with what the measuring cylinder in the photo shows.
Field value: 48 mL
